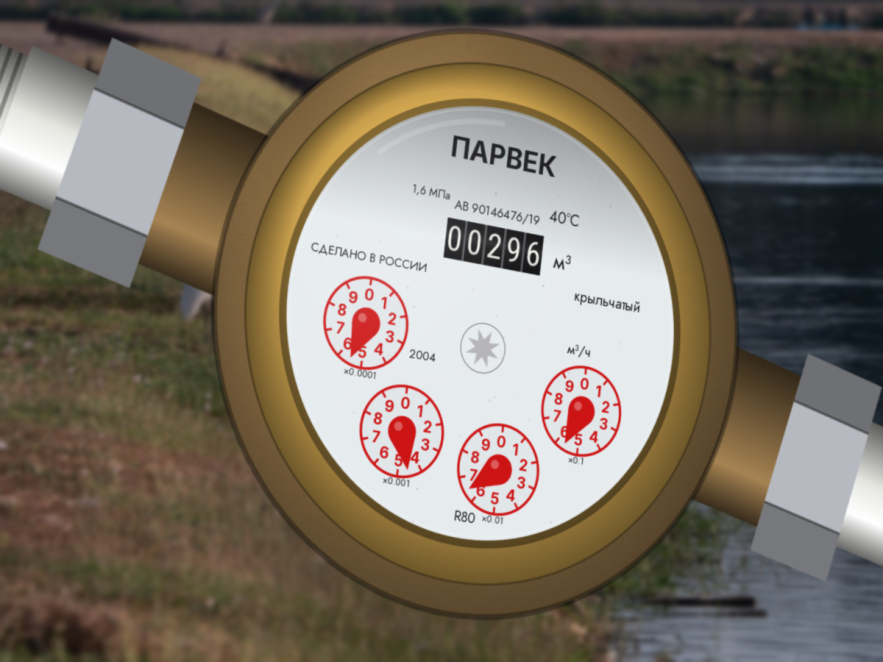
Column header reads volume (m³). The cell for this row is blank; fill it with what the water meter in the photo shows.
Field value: 296.5645 m³
